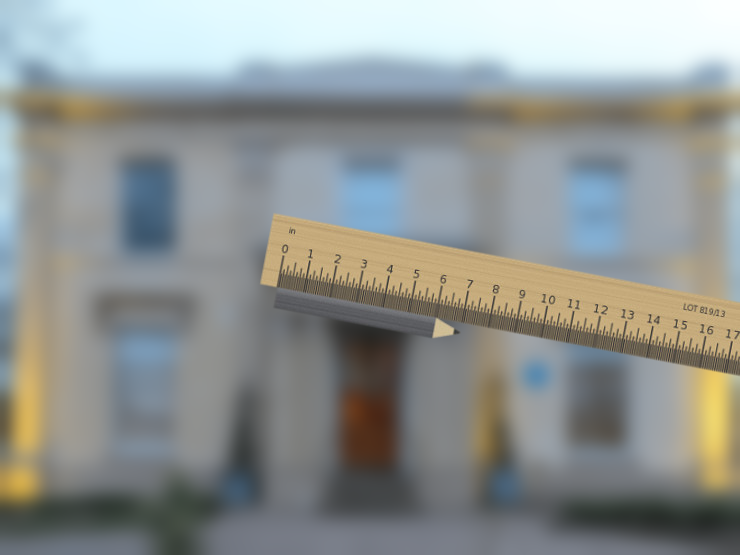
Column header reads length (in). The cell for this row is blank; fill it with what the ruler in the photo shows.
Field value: 7 in
